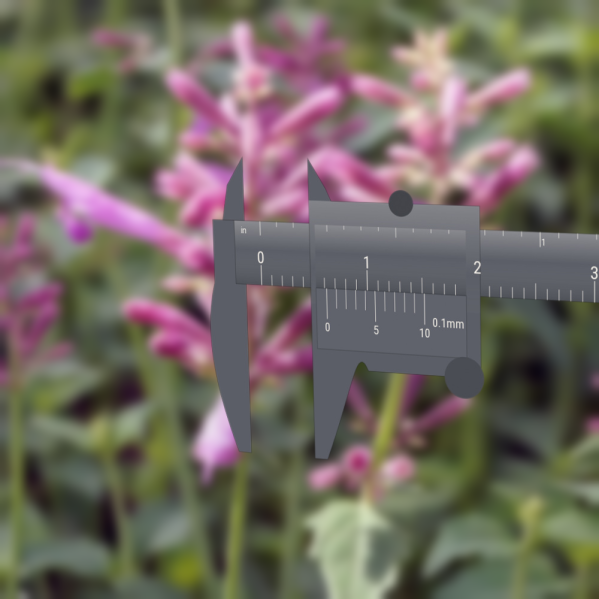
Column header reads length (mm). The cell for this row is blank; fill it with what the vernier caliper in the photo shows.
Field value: 6.2 mm
